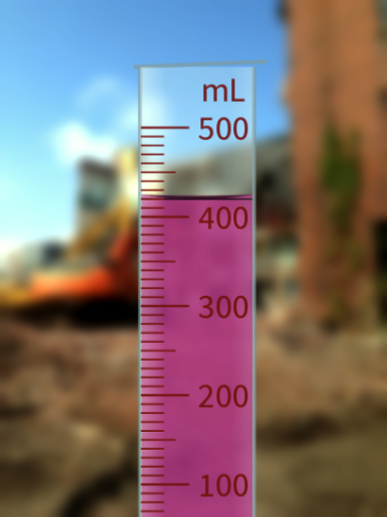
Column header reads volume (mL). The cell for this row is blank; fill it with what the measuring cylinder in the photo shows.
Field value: 420 mL
